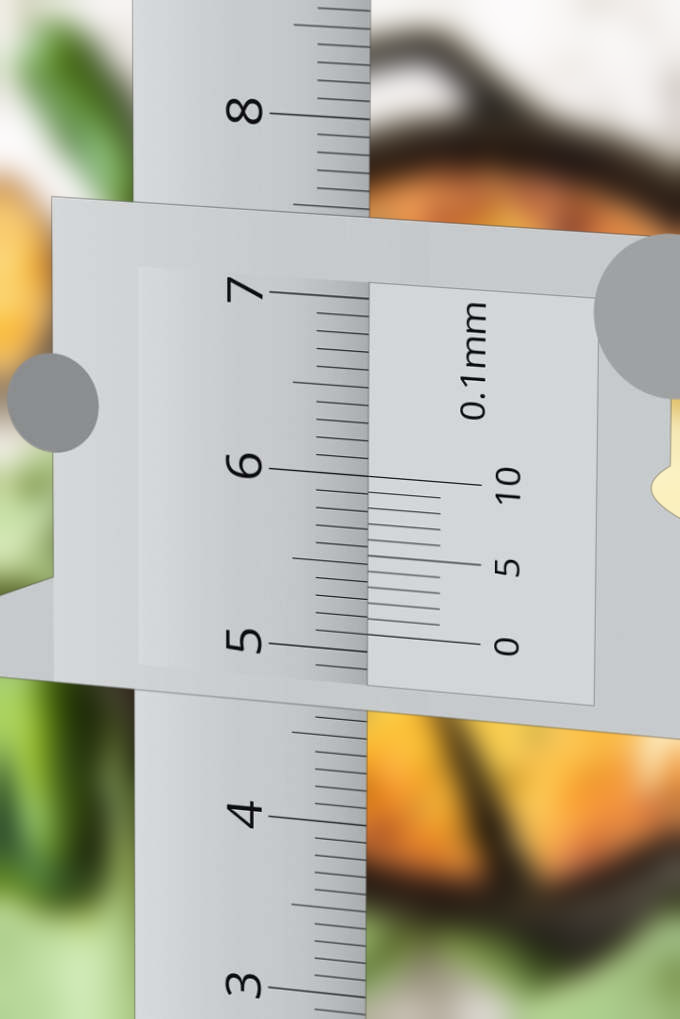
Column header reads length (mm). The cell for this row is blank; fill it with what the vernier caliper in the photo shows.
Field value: 51.0 mm
